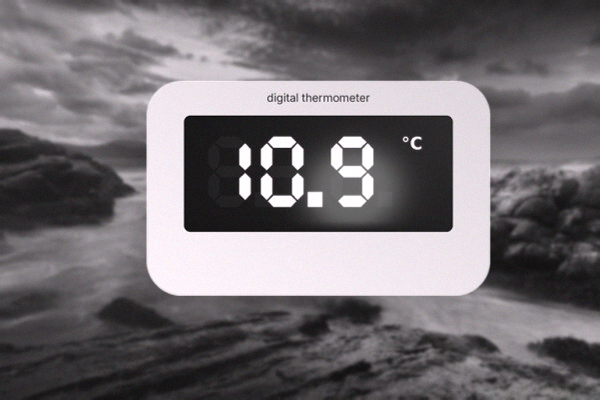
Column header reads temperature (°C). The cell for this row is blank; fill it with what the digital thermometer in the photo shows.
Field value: 10.9 °C
